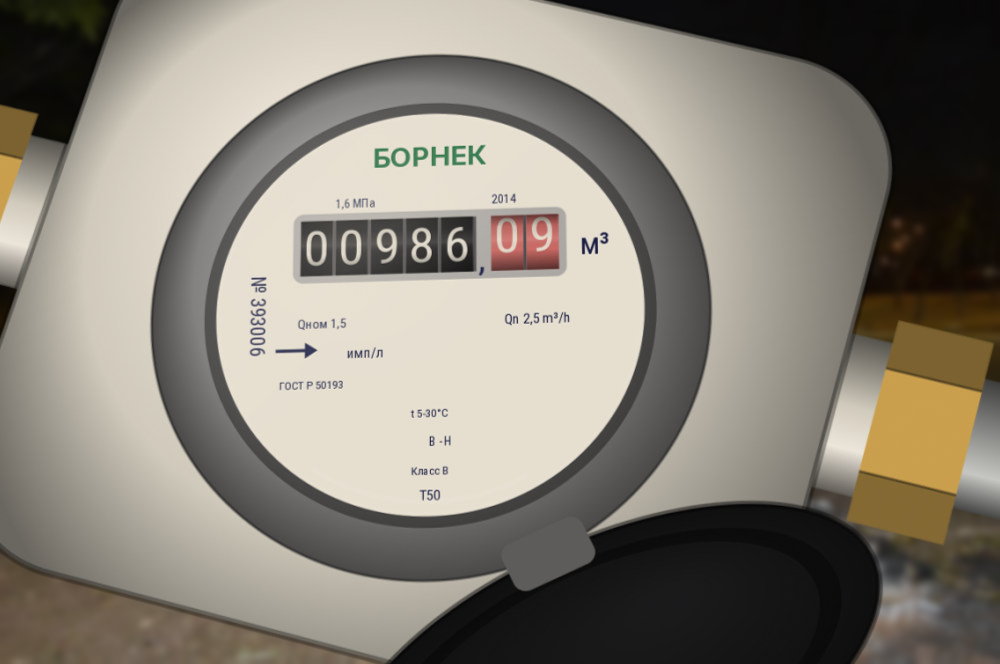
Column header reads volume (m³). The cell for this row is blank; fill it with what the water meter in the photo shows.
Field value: 986.09 m³
